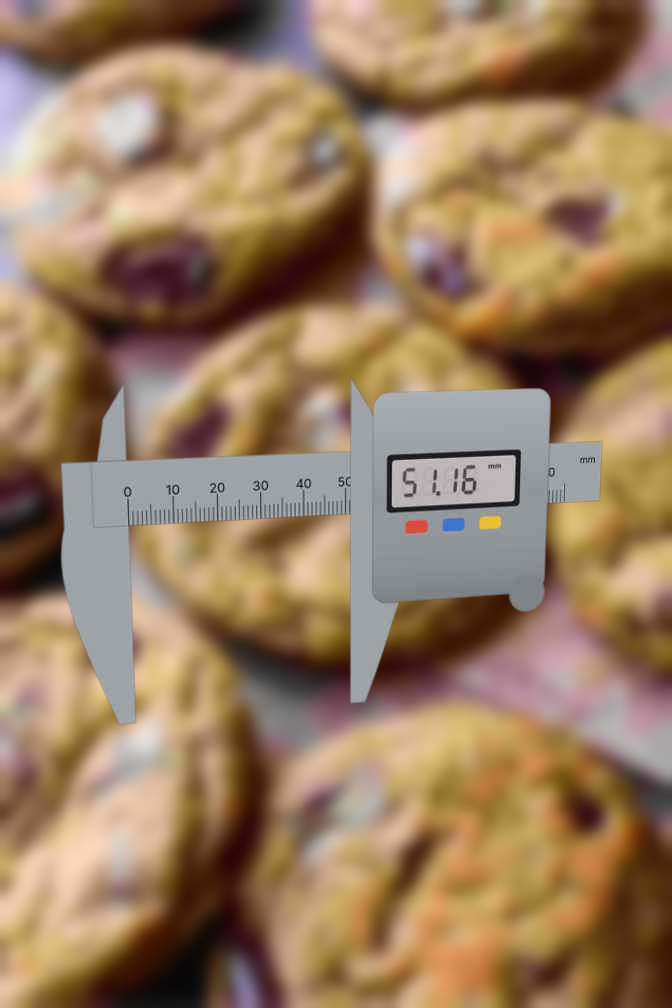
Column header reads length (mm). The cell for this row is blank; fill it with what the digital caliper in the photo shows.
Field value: 51.16 mm
